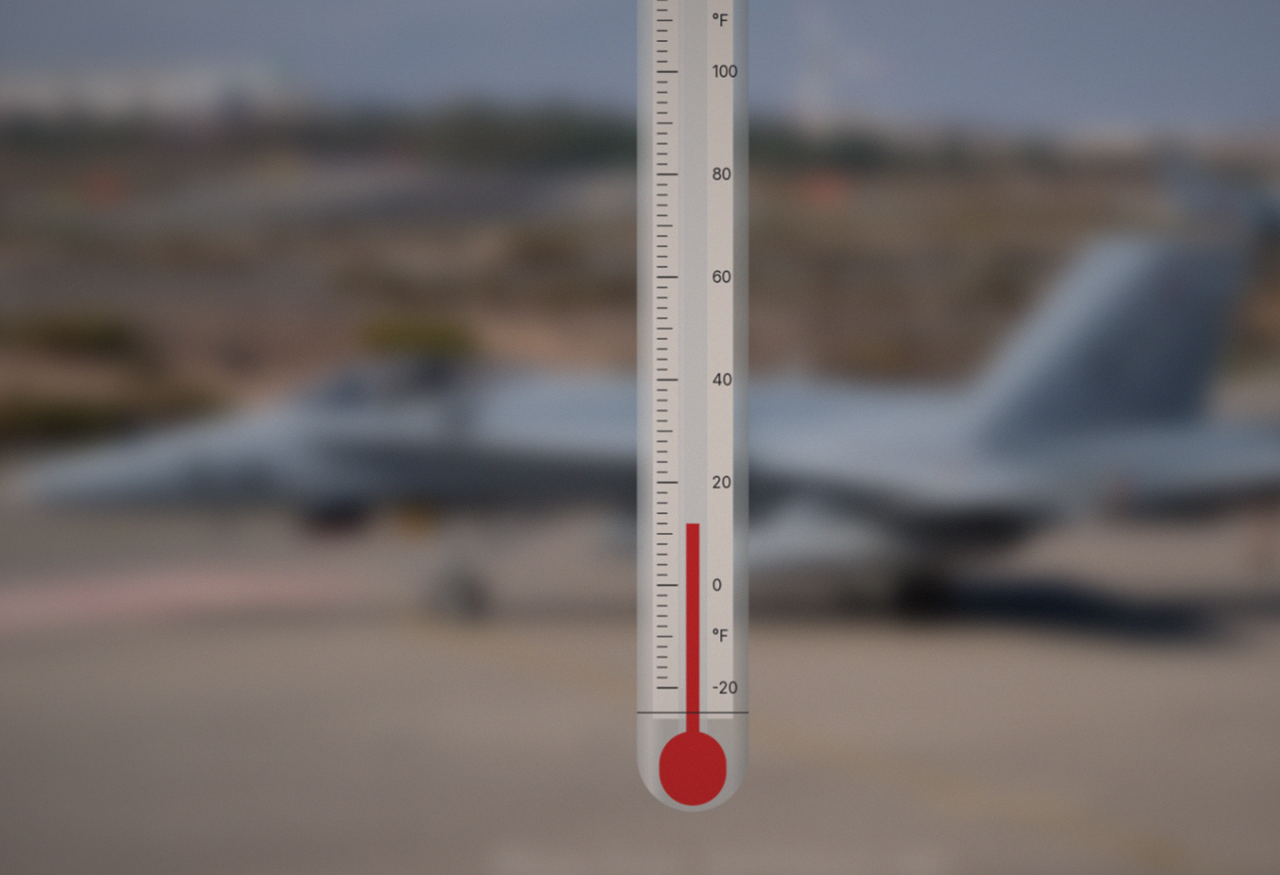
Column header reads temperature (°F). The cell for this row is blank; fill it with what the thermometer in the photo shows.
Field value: 12 °F
